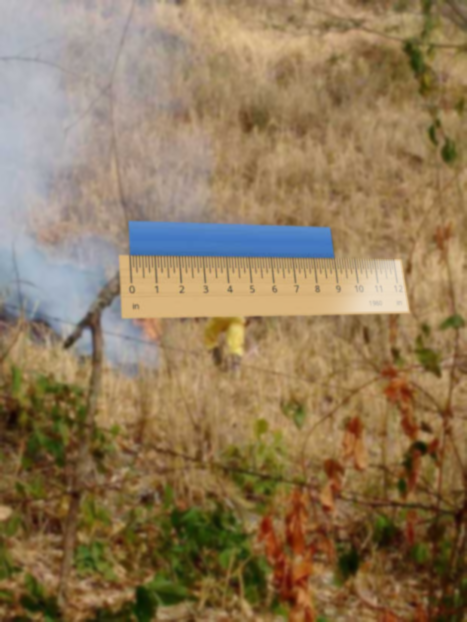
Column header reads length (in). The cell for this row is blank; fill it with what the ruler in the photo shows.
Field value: 9 in
